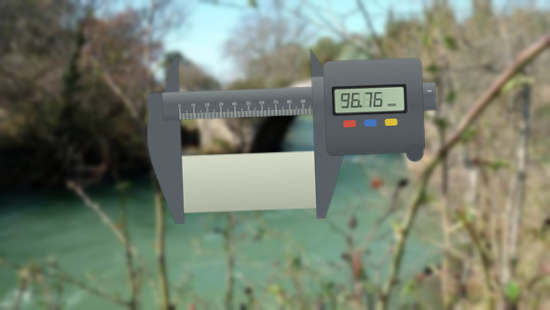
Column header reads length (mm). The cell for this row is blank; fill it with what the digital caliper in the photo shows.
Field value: 96.76 mm
